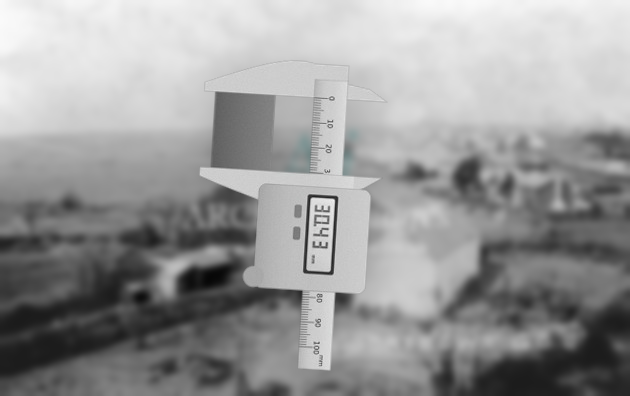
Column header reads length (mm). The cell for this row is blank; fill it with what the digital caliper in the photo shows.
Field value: 30.43 mm
